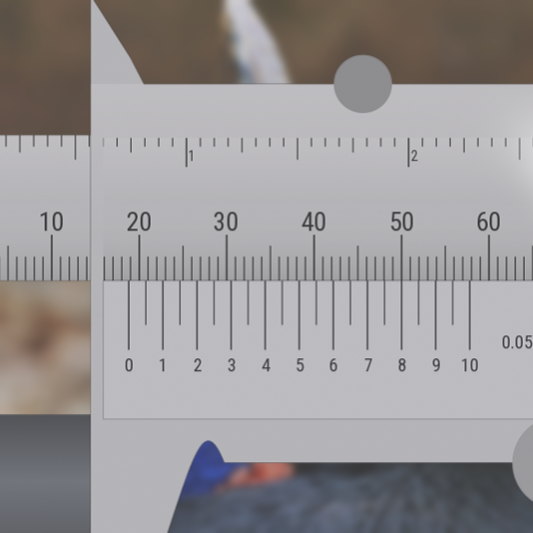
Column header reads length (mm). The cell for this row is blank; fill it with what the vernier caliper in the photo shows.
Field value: 18.8 mm
